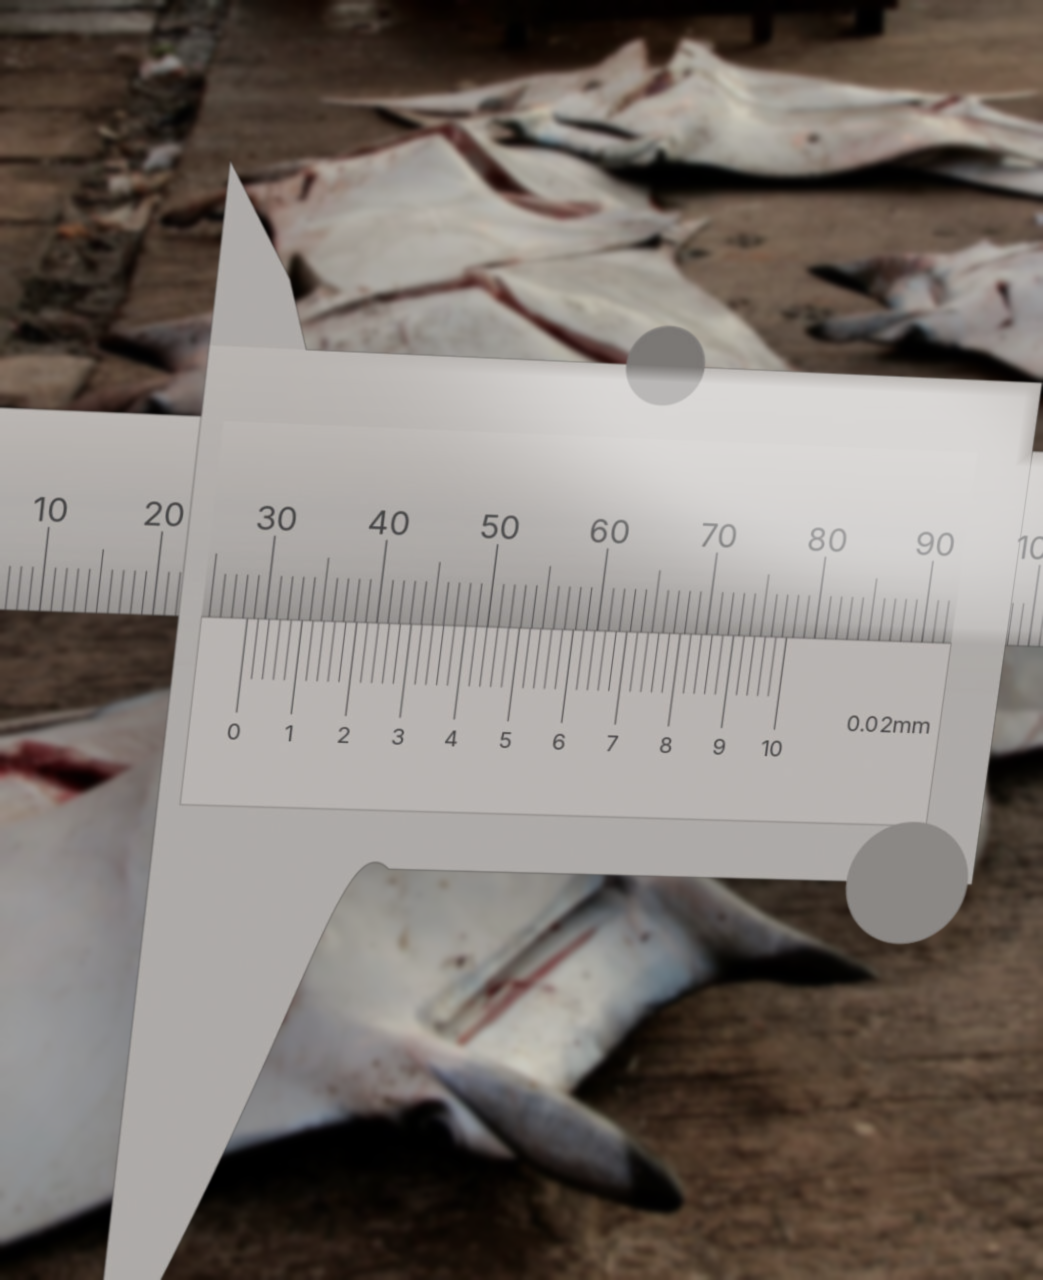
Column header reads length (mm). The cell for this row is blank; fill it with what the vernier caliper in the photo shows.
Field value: 28.4 mm
